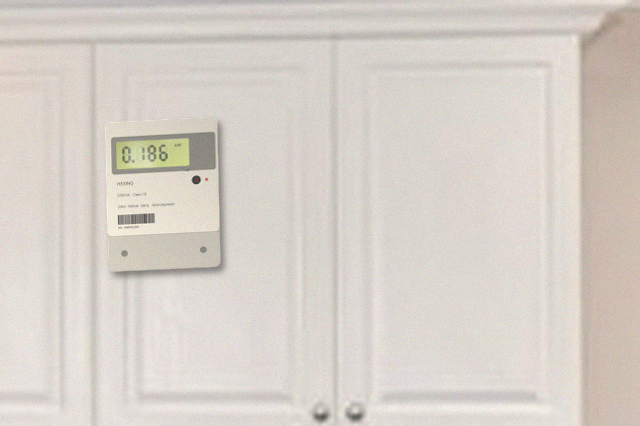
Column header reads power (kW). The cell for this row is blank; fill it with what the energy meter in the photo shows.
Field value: 0.186 kW
